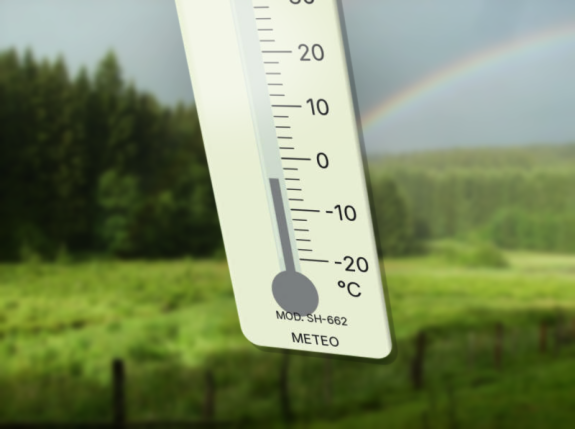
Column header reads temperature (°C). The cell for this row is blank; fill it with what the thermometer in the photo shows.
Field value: -4 °C
